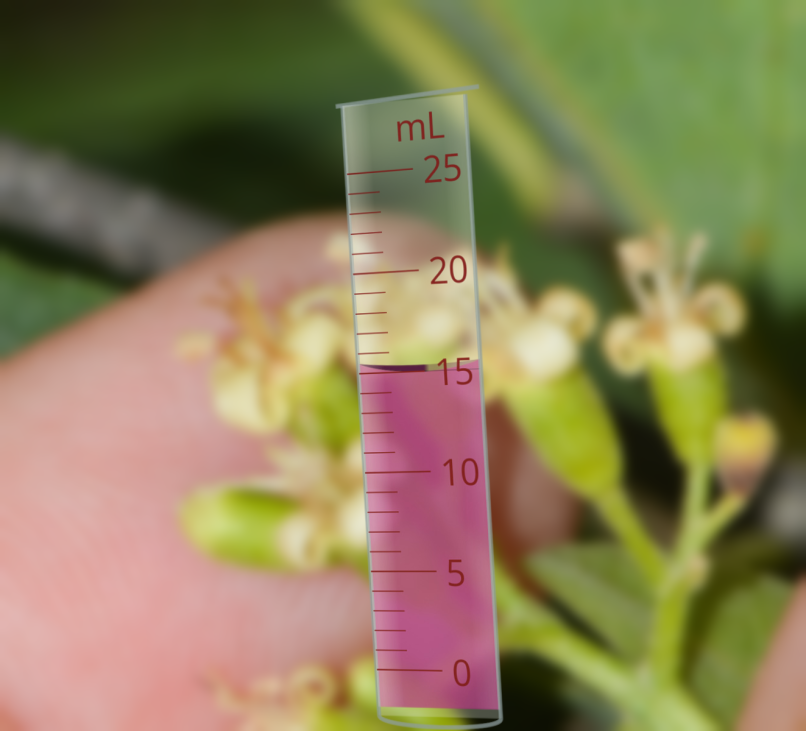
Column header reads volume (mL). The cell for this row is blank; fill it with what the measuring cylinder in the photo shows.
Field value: 15 mL
